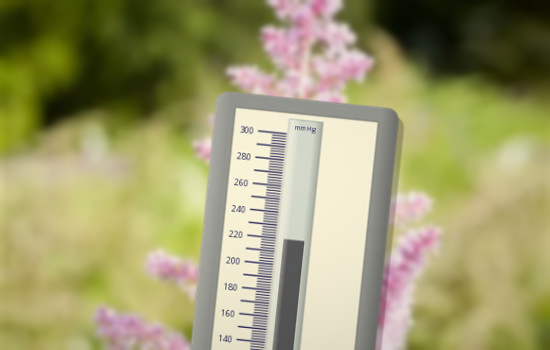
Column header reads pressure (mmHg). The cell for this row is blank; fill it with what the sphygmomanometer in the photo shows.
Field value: 220 mmHg
